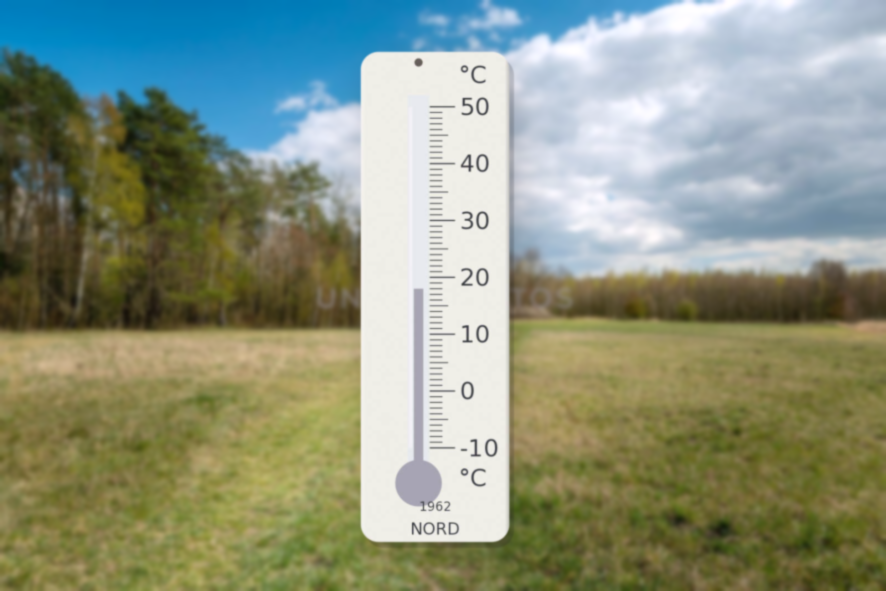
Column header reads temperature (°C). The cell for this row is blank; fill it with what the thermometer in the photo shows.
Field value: 18 °C
